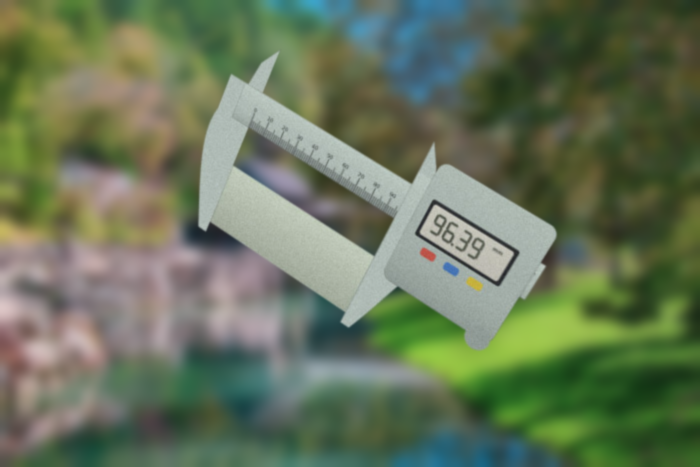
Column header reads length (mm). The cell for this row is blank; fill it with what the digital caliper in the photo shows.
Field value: 96.39 mm
